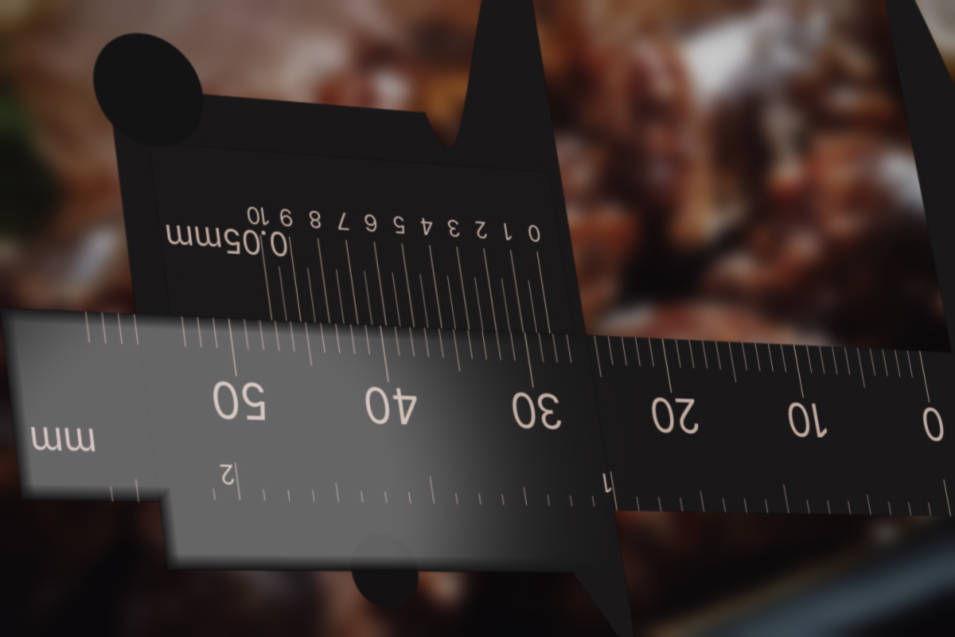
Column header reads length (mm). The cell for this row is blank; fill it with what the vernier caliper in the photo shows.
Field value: 28.2 mm
